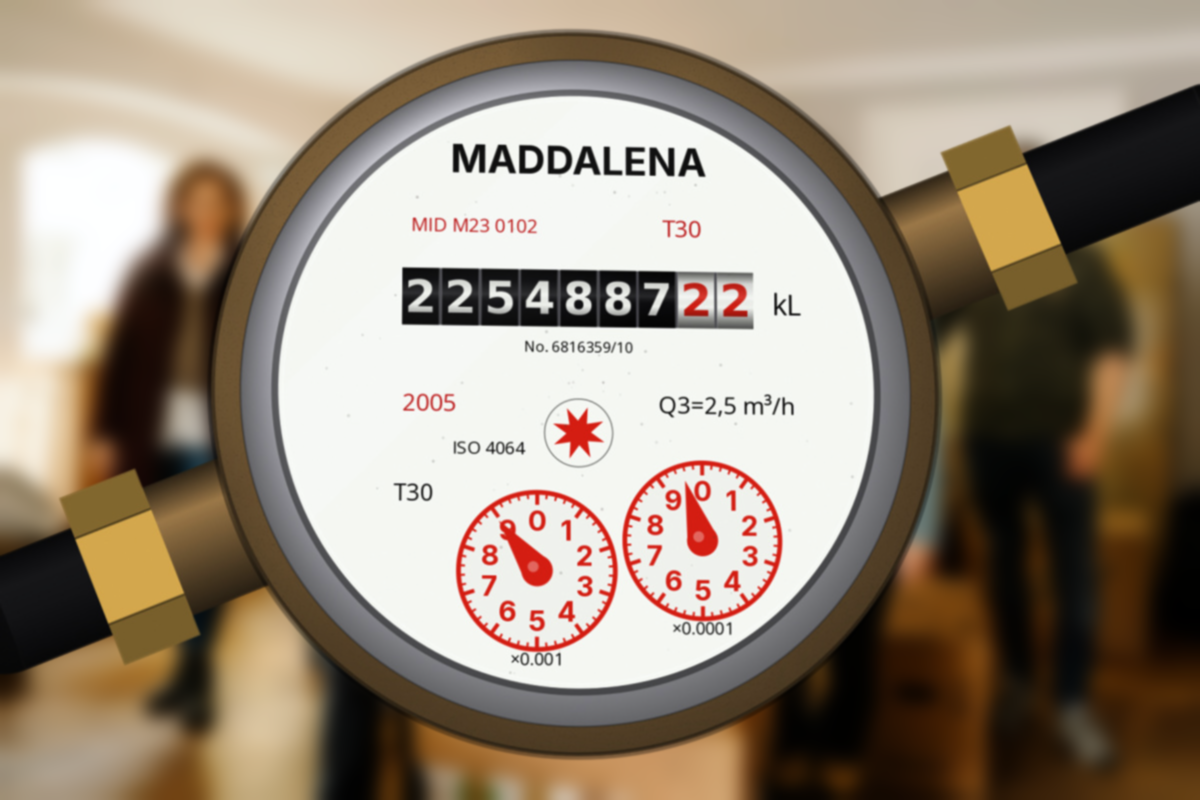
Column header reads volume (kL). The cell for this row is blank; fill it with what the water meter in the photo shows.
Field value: 2254887.2289 kL
